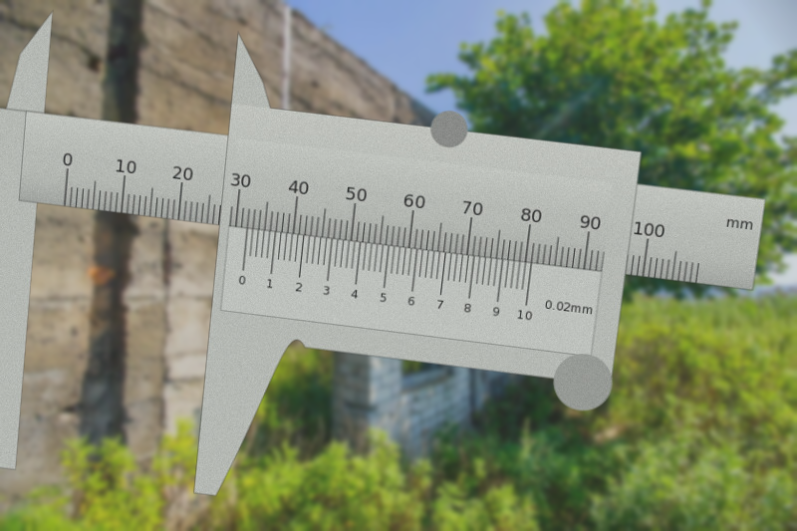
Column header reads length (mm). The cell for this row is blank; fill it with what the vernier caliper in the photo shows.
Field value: 32.0 mm
